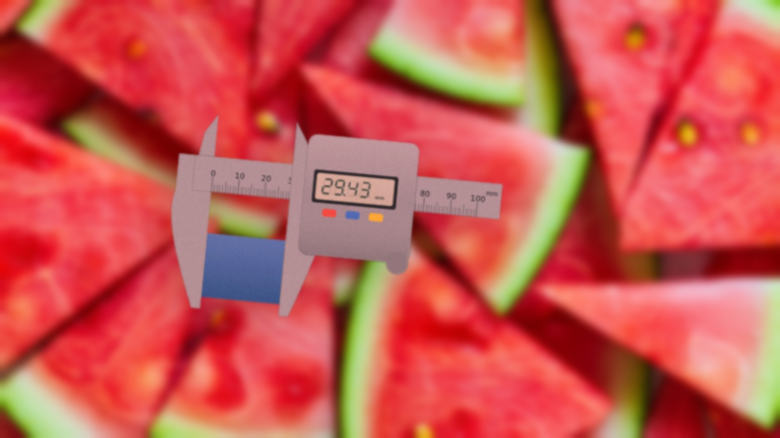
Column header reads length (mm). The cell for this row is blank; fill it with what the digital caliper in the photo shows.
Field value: 29.43 mm
